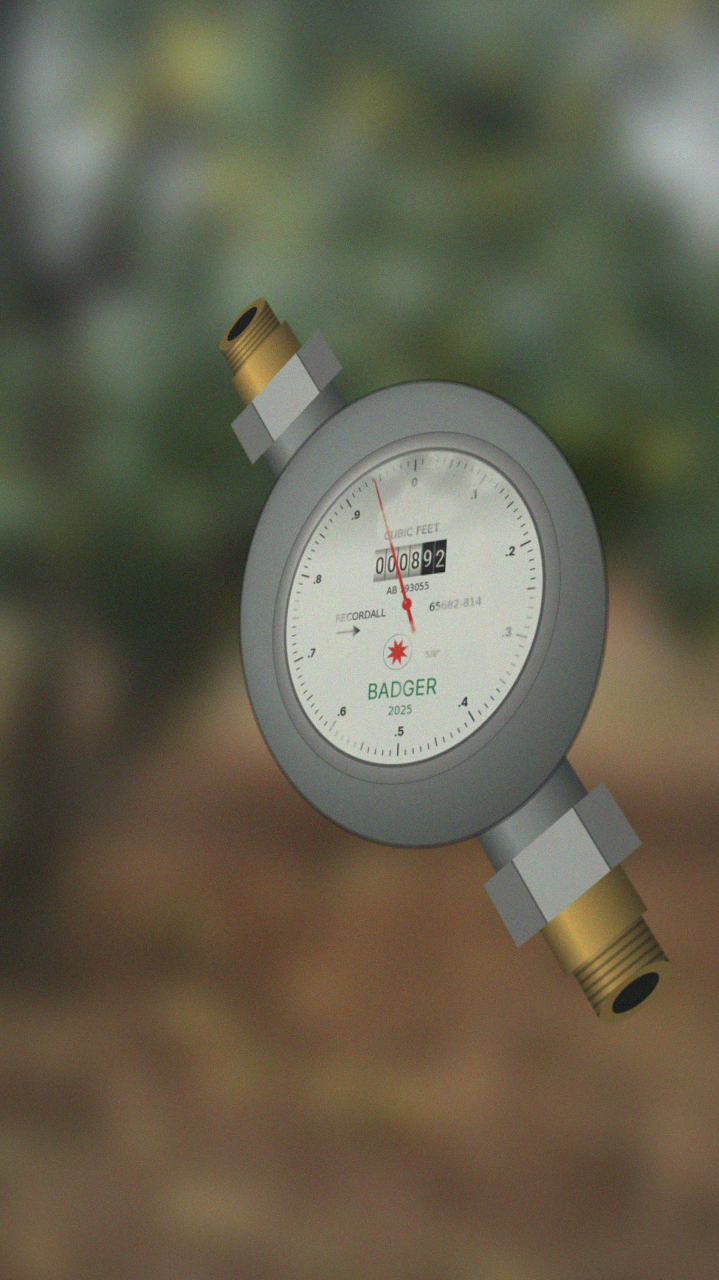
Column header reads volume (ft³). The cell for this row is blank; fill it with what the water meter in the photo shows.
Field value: 891.94 ft³
